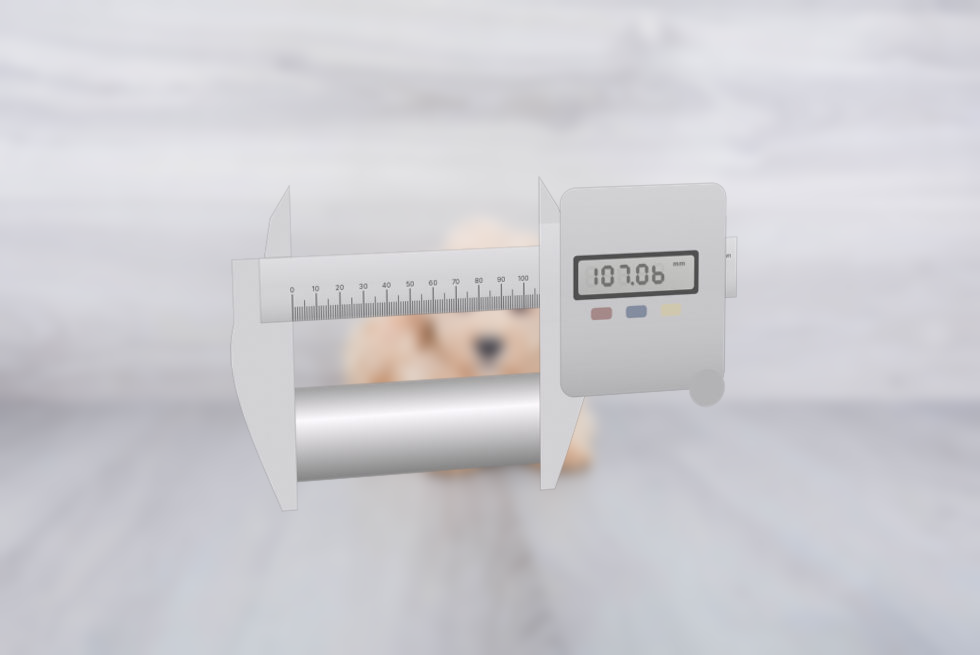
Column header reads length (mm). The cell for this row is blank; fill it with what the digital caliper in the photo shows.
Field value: 107.06 mm
